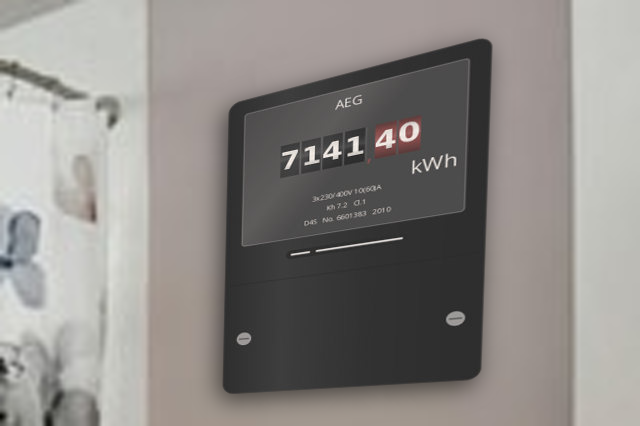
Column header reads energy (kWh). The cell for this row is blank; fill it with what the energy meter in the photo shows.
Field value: 7141.40 kWh
